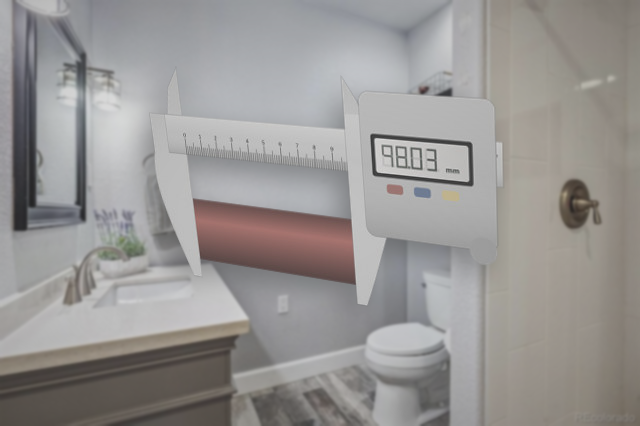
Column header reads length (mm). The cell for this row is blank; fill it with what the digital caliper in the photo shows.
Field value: 98.03 mm
